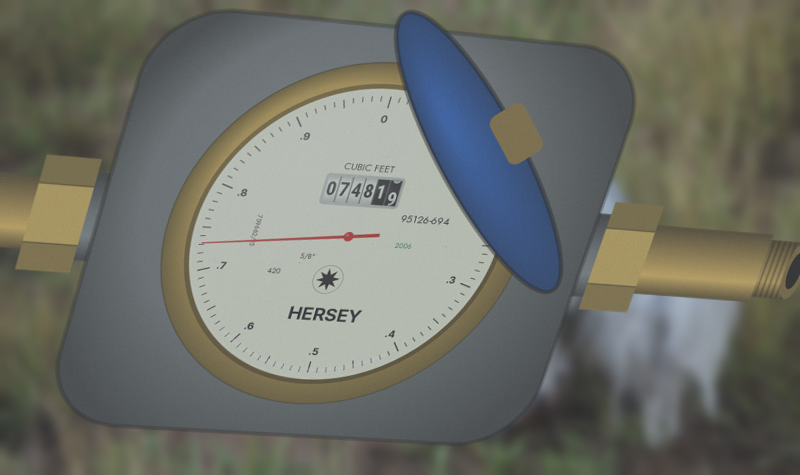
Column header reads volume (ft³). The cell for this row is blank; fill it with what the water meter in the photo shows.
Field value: 74818.73 ft³
